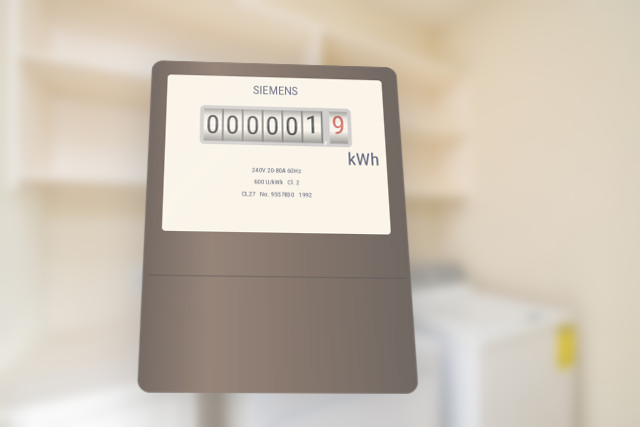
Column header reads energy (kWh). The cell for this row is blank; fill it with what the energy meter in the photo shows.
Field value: 1.9 kWh
